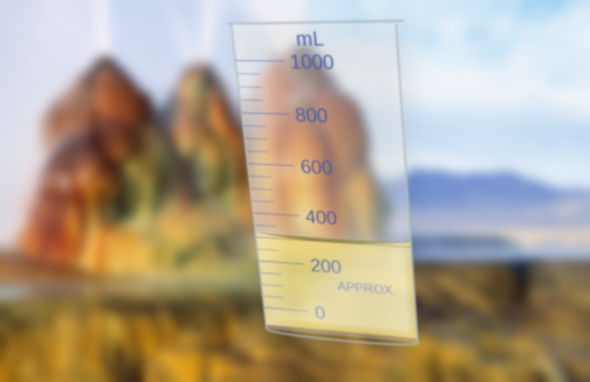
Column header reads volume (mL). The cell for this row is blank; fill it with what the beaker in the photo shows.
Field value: 300 mL
